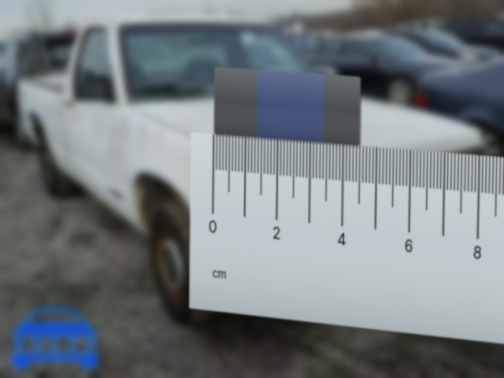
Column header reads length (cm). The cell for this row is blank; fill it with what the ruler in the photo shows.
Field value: 4.5 cm
